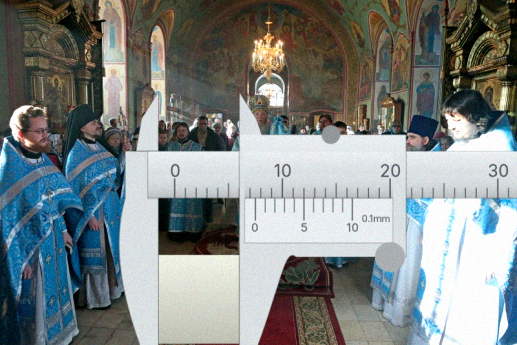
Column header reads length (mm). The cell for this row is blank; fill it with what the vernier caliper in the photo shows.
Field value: 7.5 mm
